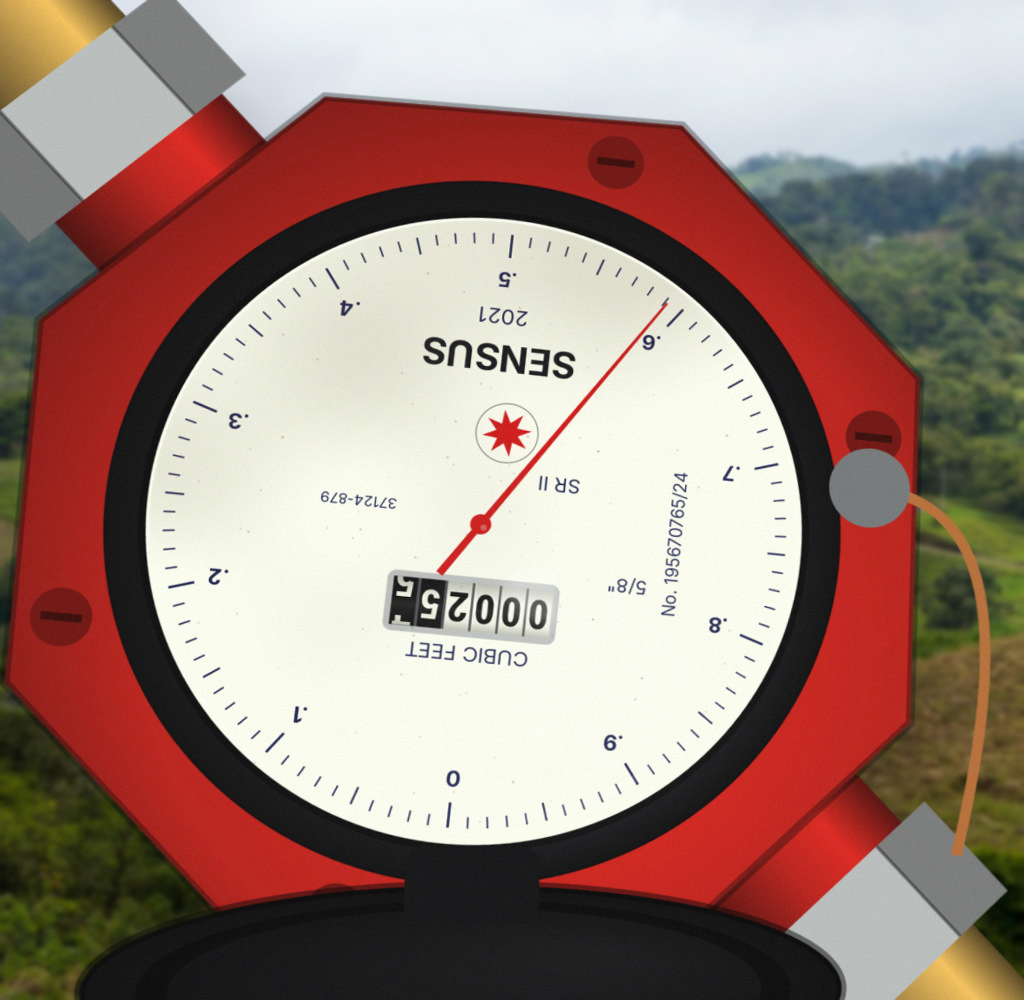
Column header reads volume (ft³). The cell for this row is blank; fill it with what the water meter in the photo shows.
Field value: 254.59 ft³
